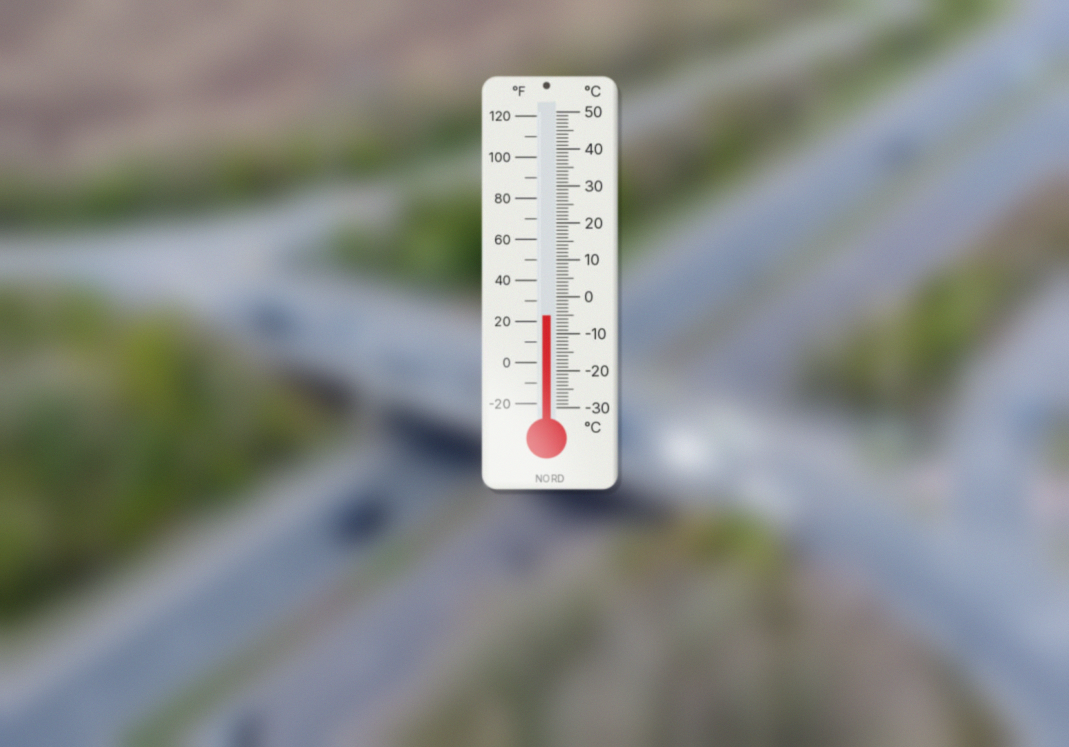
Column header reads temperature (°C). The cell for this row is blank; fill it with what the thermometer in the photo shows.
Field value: -5 °C
